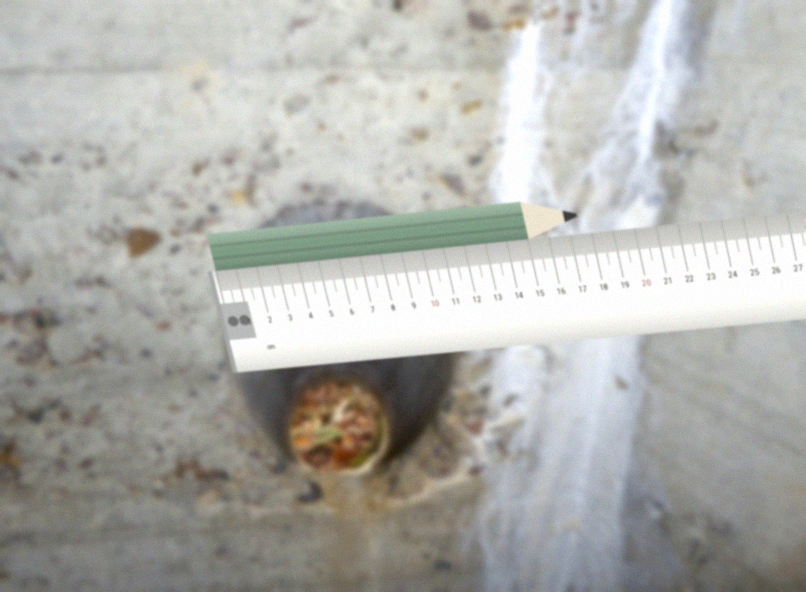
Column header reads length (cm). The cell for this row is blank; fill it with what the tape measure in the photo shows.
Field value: 17.5 cm
